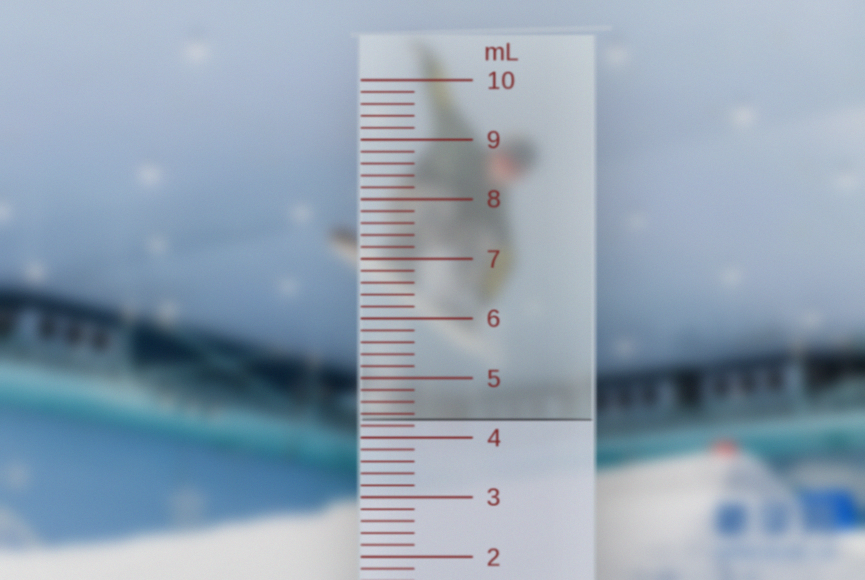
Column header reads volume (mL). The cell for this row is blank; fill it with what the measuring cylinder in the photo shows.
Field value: 4.3 mL
